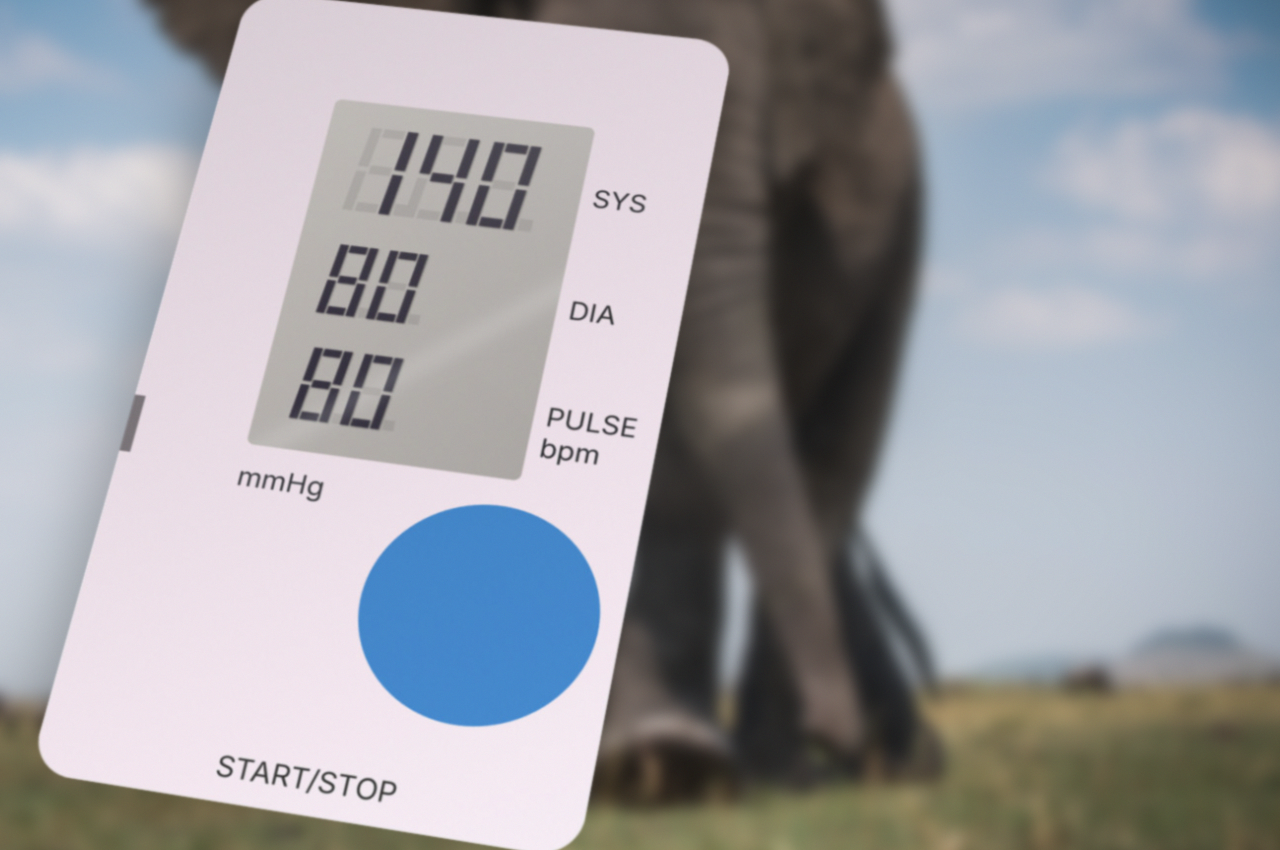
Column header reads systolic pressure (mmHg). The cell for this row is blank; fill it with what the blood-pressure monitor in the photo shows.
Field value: 140 mmHg
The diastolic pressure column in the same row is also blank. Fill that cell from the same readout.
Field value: 80 mmHg
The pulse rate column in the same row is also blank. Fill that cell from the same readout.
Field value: 80 bpm
